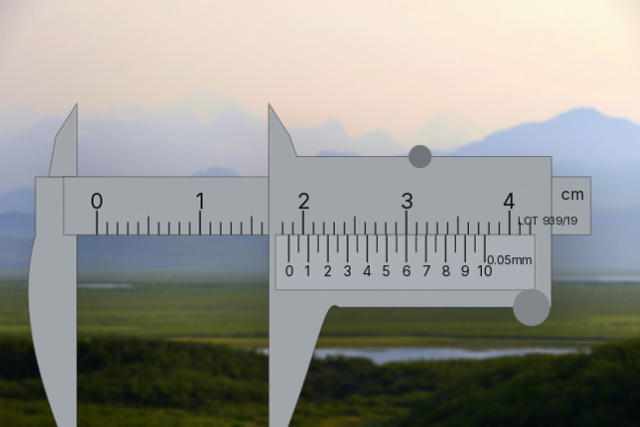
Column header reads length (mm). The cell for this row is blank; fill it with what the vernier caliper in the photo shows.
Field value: 18.6 mm
